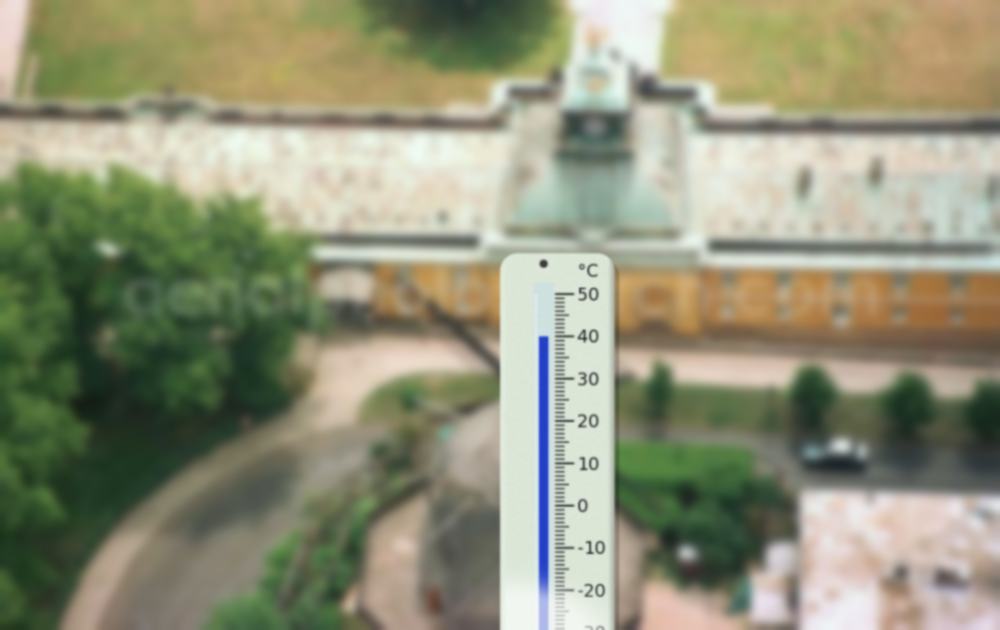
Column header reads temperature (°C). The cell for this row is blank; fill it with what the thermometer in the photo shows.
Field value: 40 °C
